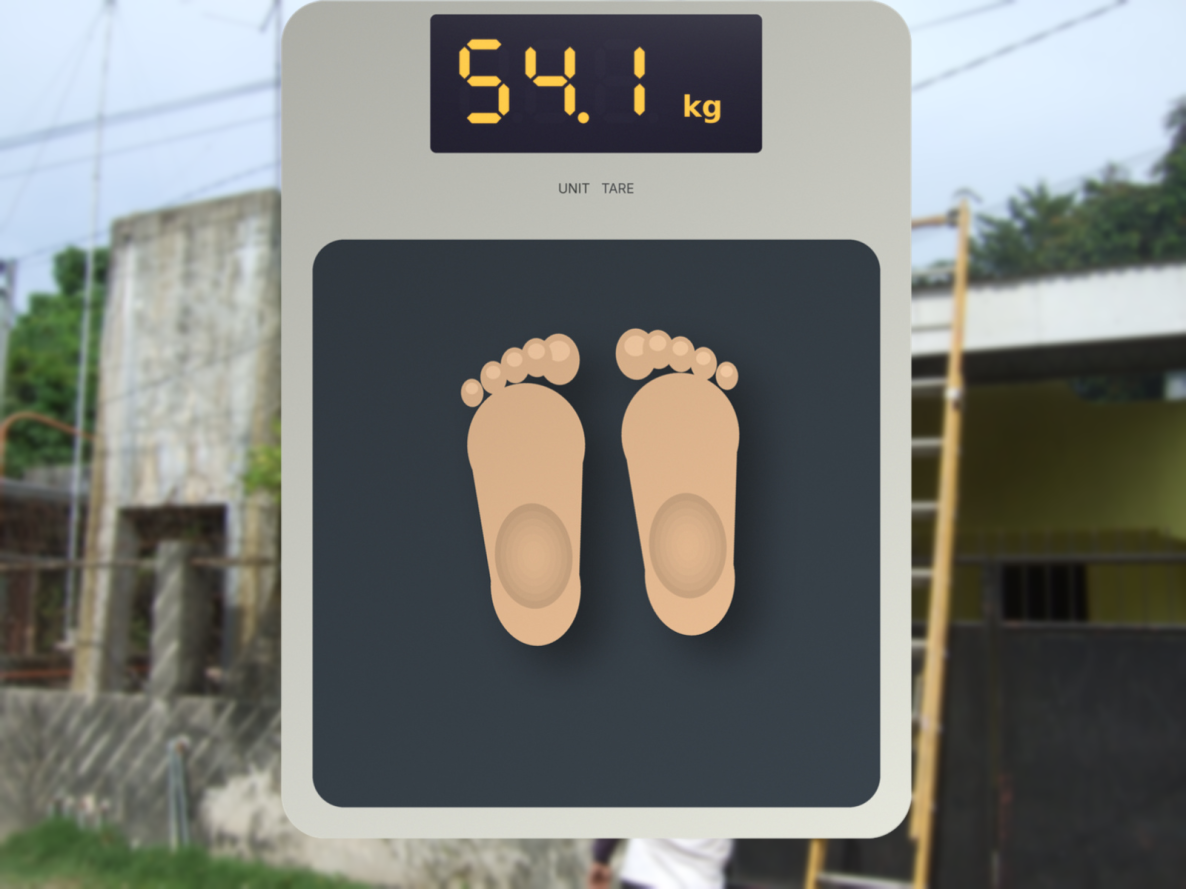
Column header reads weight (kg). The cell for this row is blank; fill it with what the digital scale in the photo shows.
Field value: 54.1 kg
